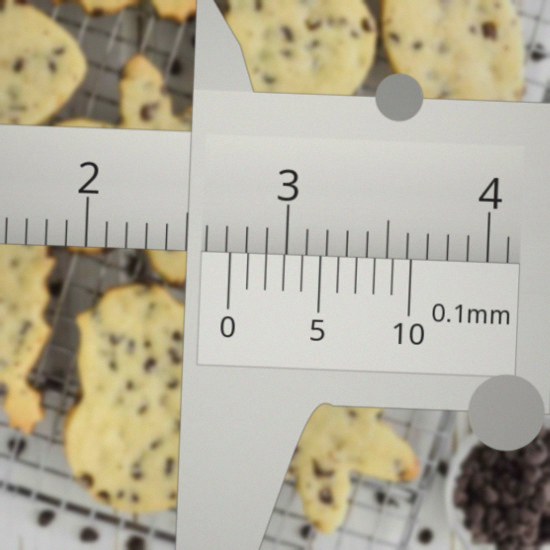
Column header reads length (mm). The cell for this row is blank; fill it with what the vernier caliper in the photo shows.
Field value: 27.2 mm
